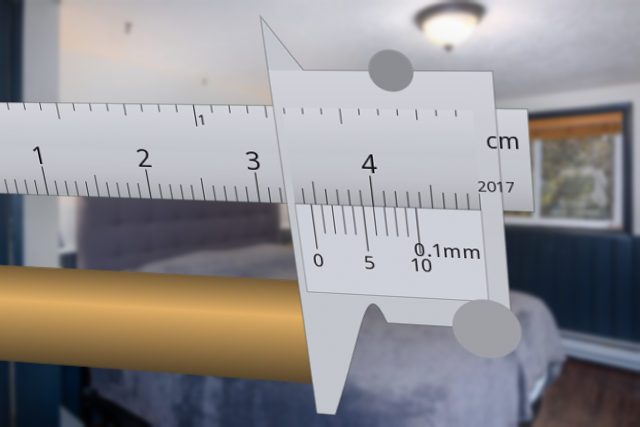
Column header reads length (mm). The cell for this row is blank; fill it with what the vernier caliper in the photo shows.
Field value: 34.6 mm
